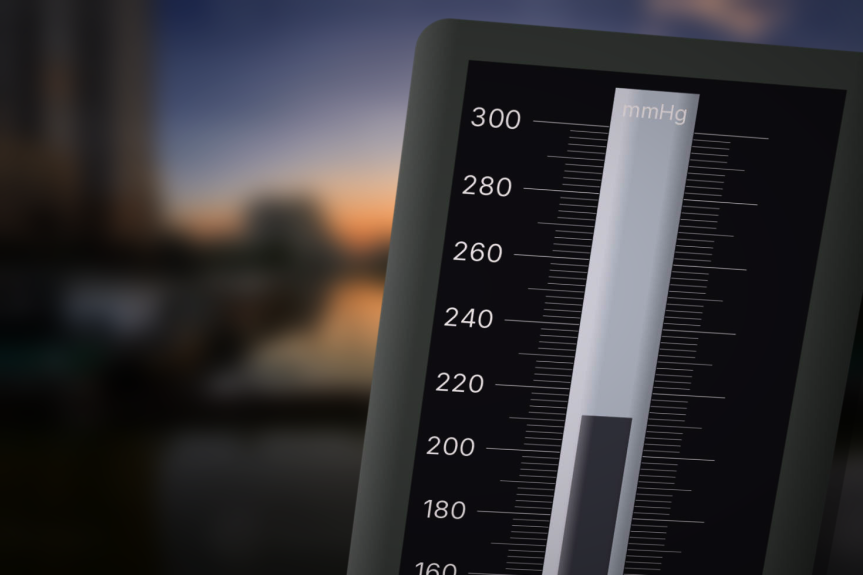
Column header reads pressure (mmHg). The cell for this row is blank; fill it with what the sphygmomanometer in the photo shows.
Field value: 212 mmHg
